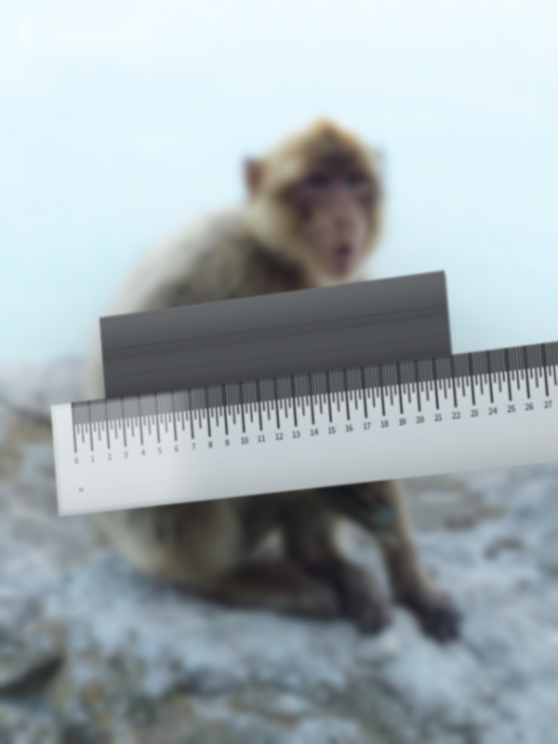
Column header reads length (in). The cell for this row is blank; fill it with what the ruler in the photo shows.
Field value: 20 in
